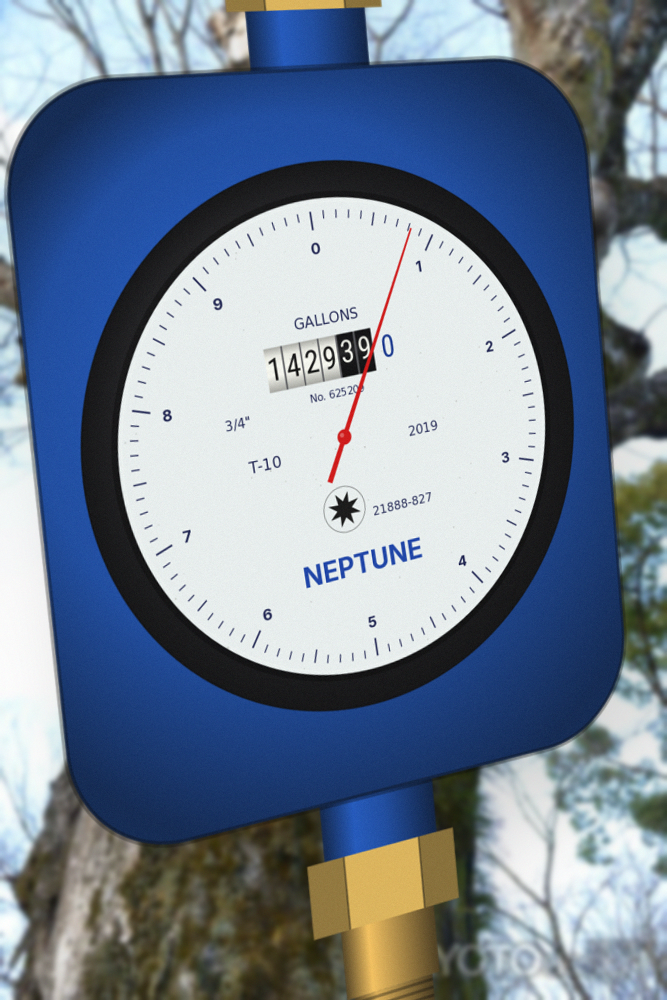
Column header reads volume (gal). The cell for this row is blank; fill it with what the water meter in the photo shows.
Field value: 1429390.8 gal
